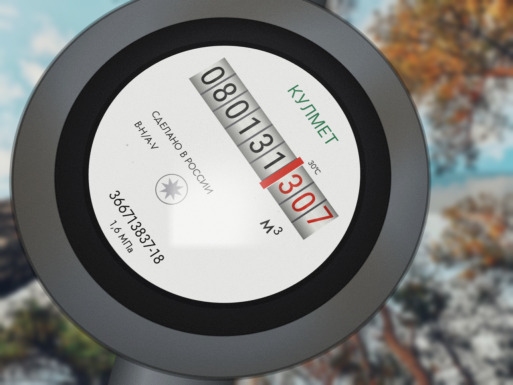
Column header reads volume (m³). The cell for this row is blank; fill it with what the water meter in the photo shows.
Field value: 80131.307 m³
